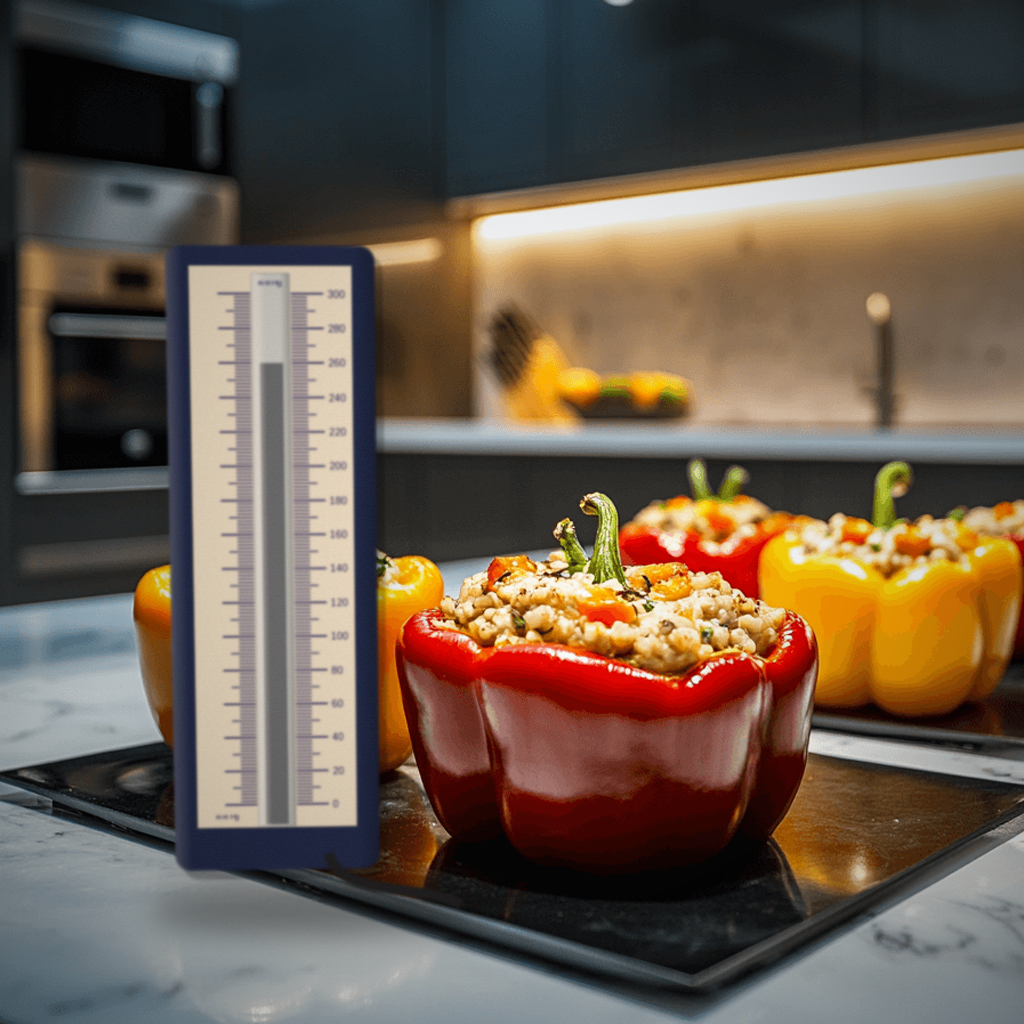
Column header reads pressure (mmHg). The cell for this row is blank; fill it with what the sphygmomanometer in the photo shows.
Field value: 260 mmHg
